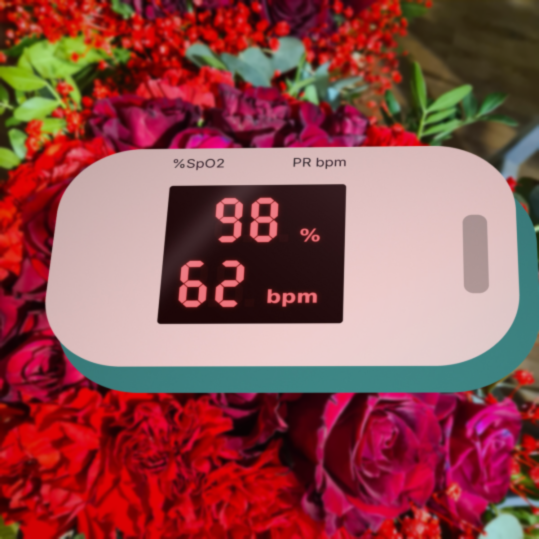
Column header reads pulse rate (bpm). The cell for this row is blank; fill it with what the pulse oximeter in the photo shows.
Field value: 62 bpm
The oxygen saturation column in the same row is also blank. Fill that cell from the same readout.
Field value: 98 %
